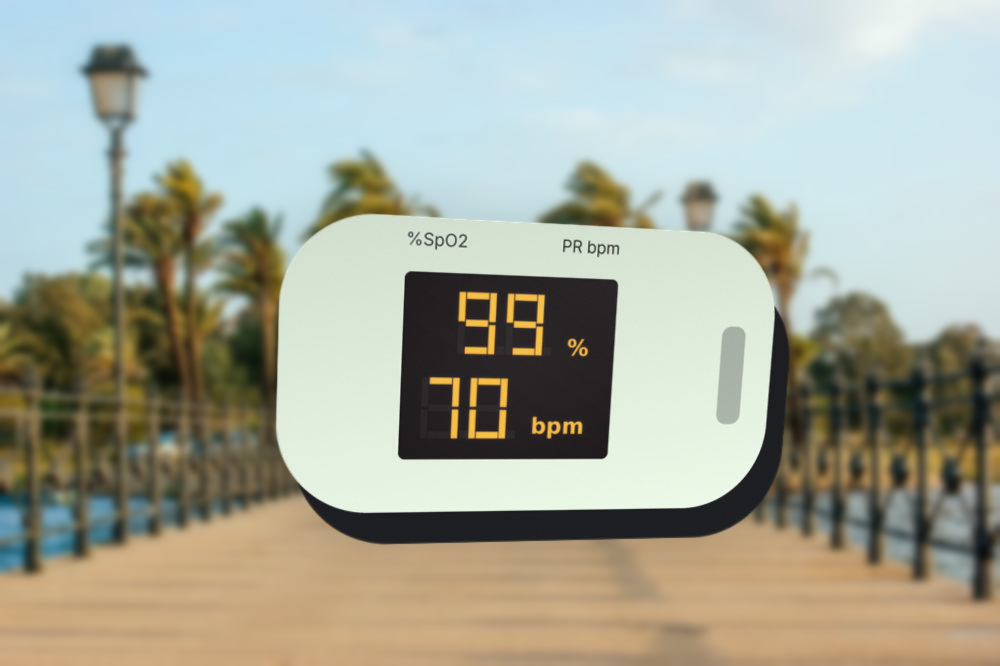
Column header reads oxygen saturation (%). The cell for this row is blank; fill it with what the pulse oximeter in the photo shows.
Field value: 99 %
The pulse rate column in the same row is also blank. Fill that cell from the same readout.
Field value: 70 bpm
